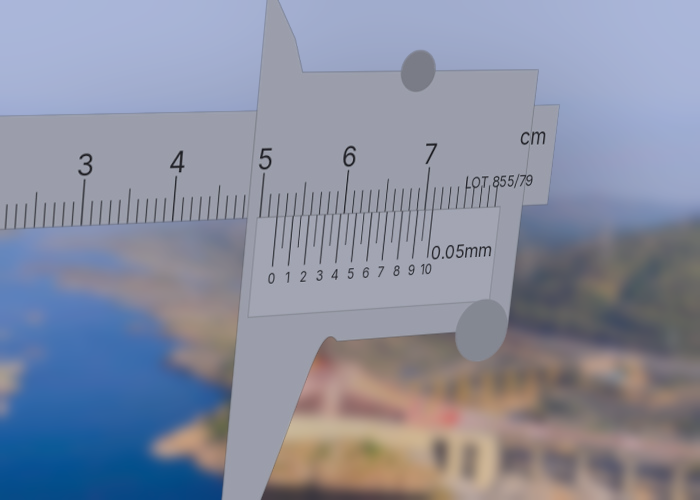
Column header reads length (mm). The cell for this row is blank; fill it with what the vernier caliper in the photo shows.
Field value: 52.0 mm
